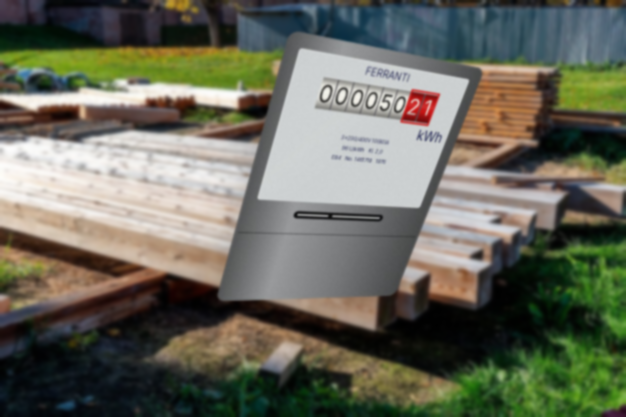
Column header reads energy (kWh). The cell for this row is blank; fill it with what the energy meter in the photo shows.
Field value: 50.21 kWh
